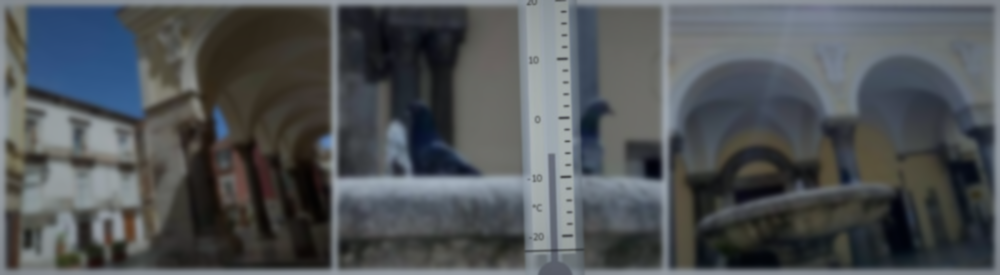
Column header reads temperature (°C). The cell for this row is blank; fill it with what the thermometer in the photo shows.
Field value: -6 °C
